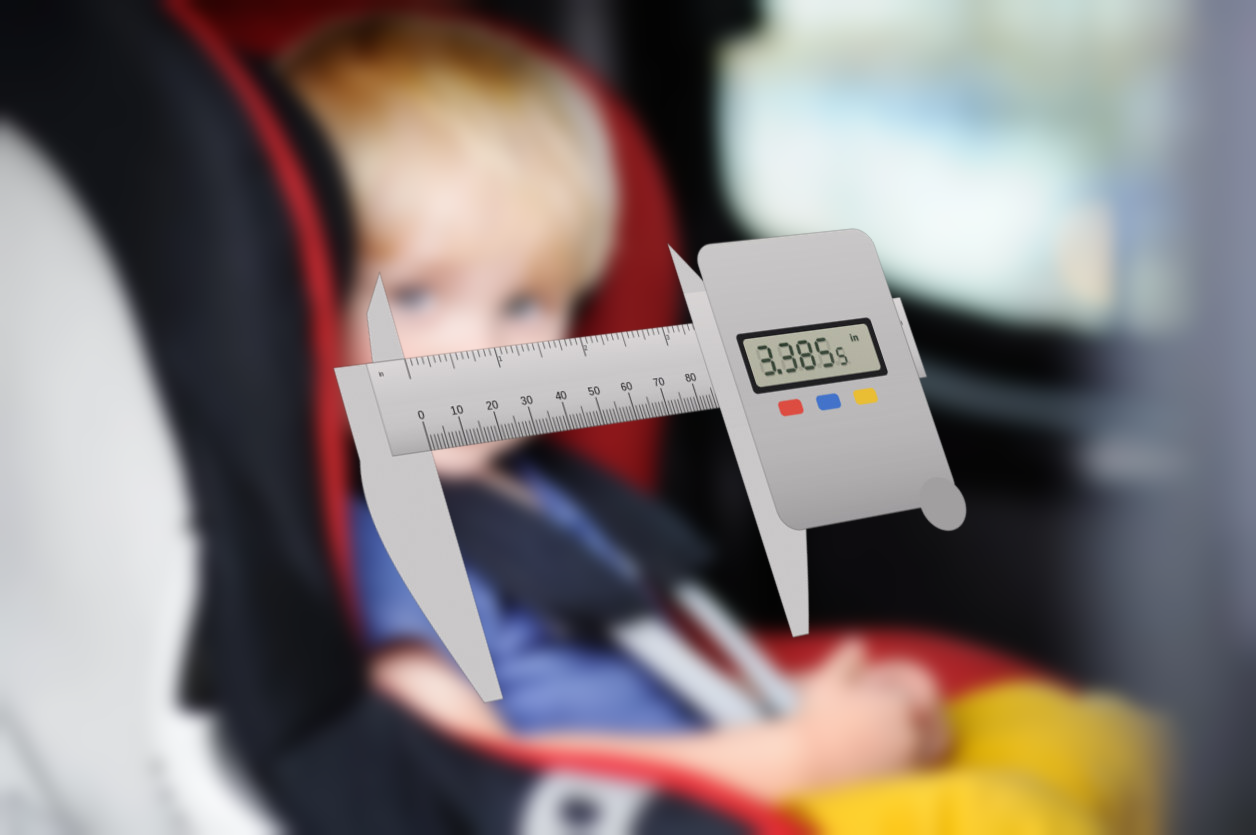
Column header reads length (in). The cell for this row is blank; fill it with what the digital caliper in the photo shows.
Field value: 3.3855 in
